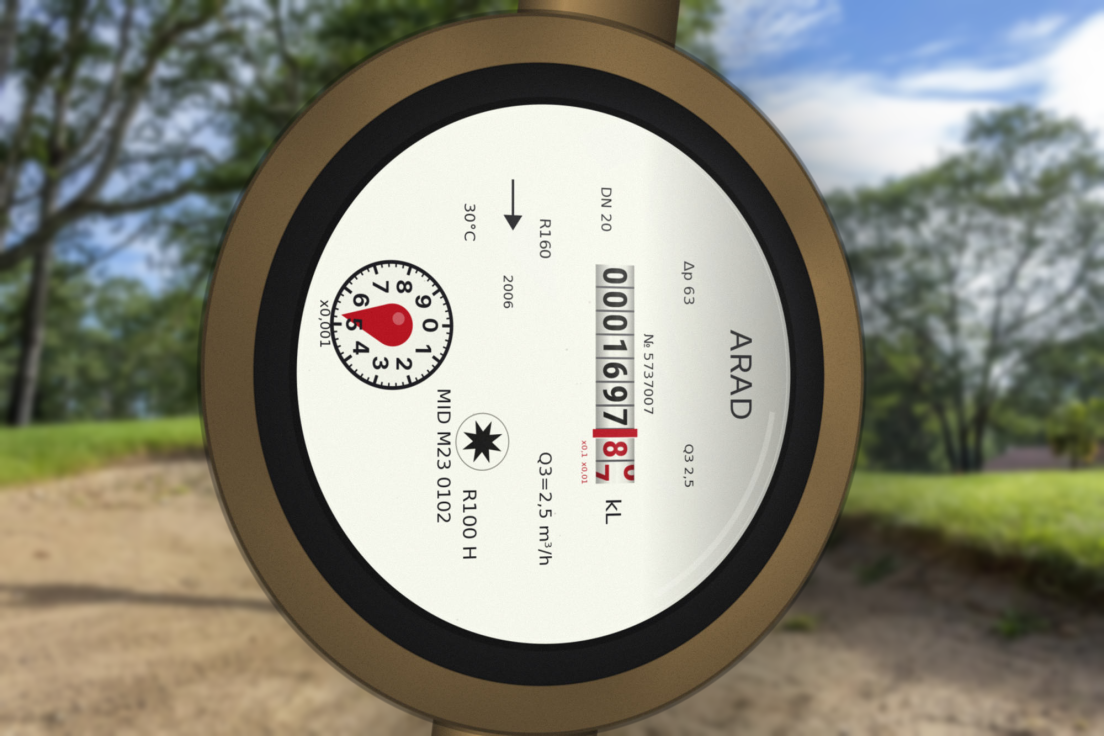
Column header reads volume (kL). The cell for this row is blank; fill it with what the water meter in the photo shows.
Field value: 1697.865 kL
